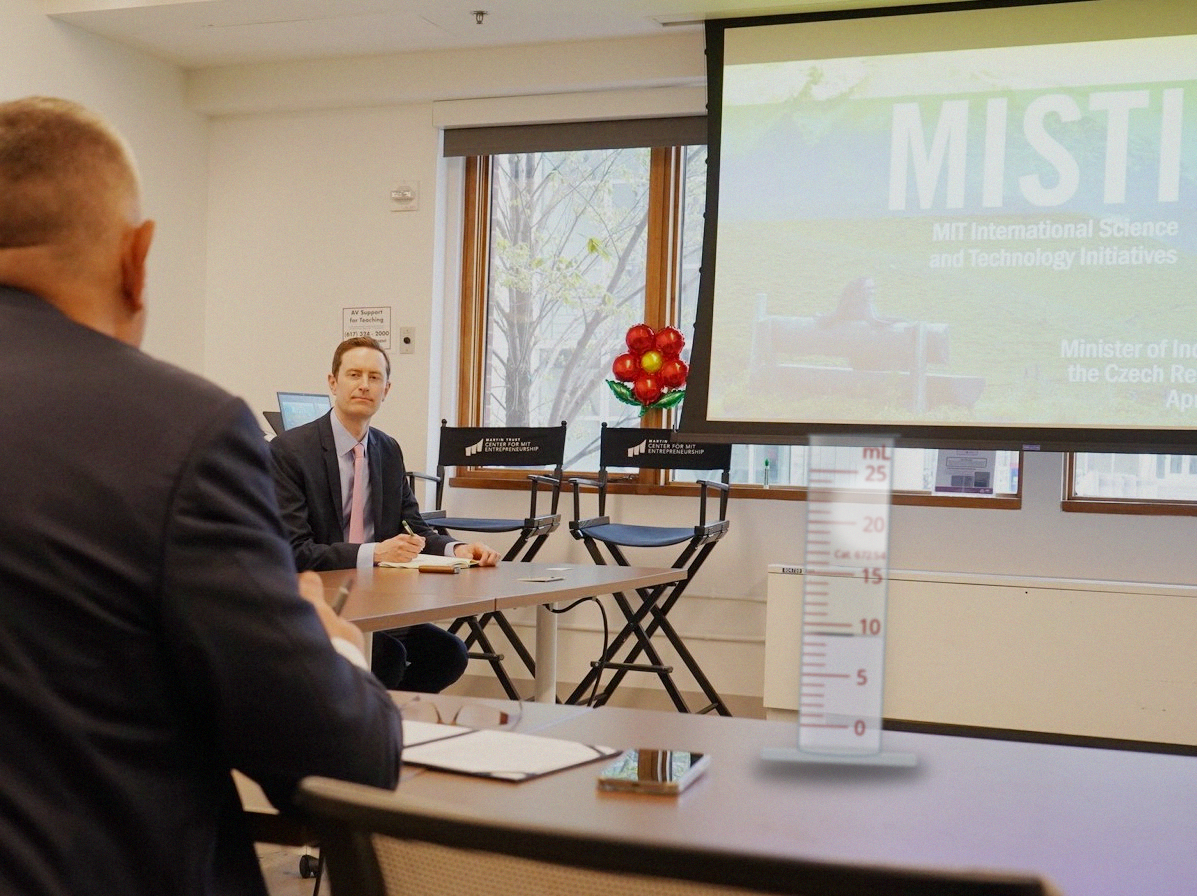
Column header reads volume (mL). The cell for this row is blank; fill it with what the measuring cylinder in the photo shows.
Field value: 9 mL
